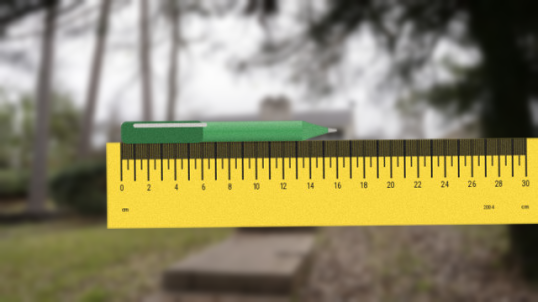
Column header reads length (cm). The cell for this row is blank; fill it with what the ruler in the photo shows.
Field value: 16 cm
